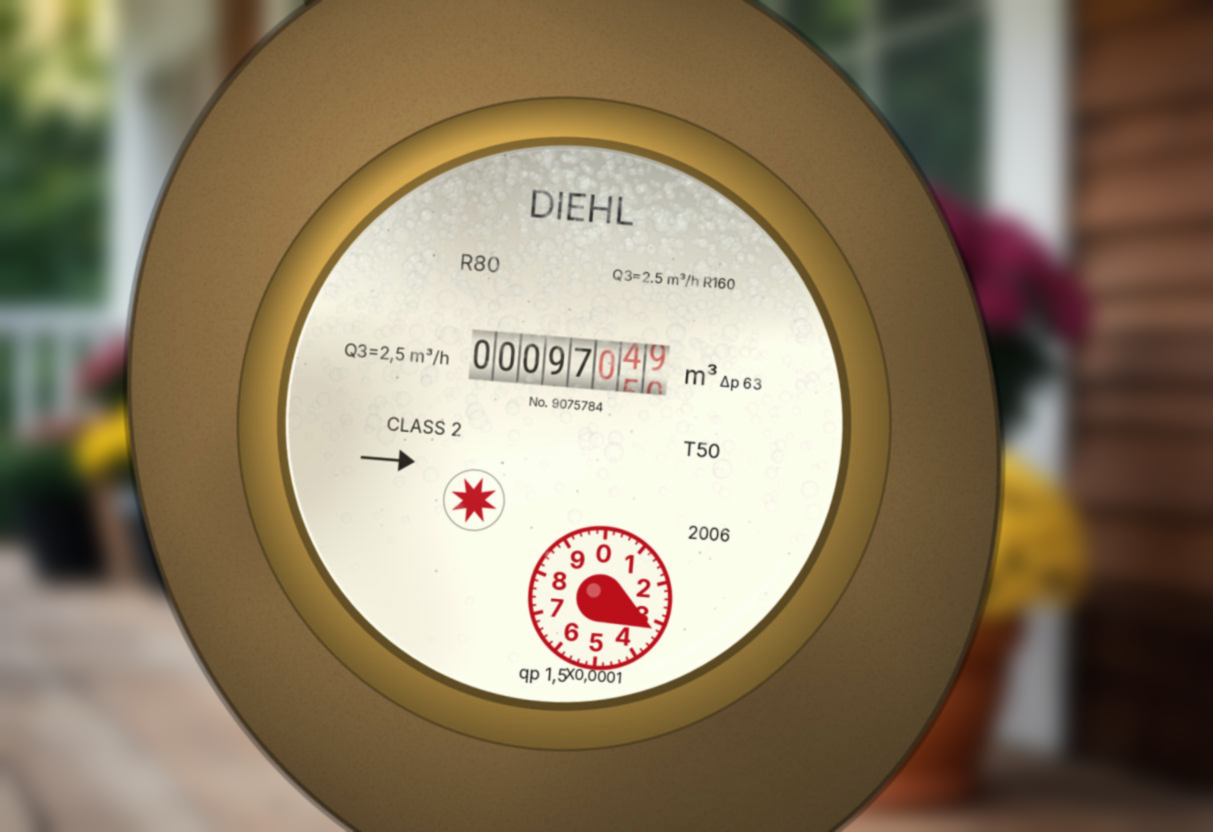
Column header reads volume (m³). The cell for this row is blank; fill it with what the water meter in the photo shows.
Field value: 97.0493 m³
